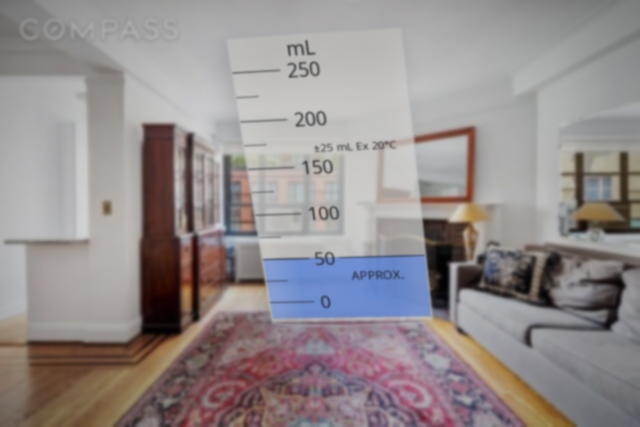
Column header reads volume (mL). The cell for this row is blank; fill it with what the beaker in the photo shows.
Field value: 50 mL
